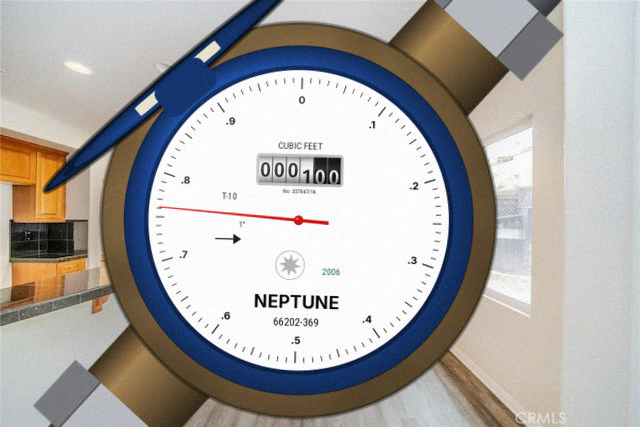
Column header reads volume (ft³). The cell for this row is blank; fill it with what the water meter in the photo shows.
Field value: 99.76 ft³
